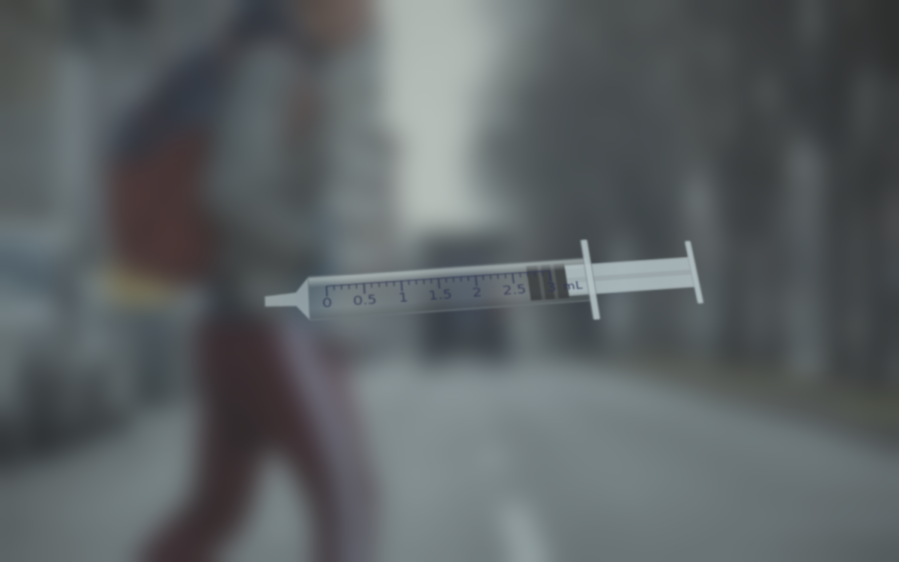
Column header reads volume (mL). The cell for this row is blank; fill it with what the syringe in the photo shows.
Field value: 2.7 mL
